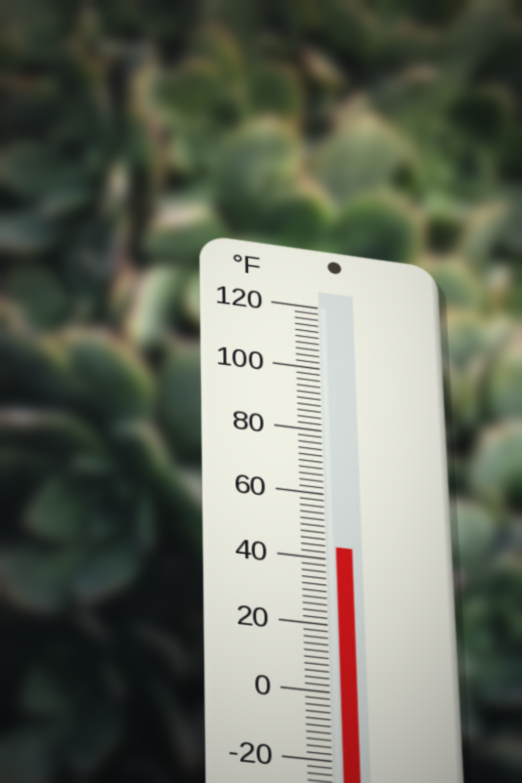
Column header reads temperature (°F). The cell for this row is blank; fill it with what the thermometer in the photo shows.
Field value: 44 °F
